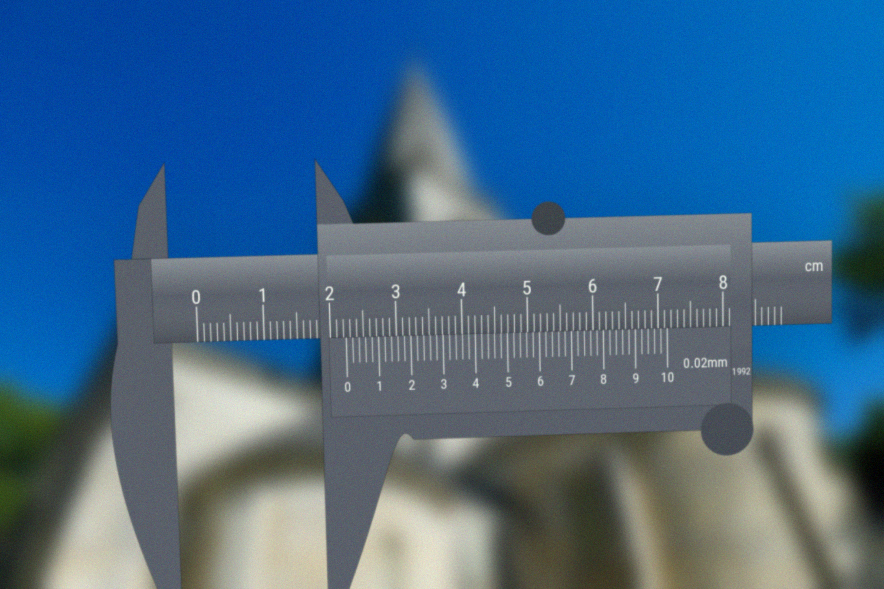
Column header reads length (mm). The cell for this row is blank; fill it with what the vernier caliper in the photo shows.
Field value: 22.4 mm
